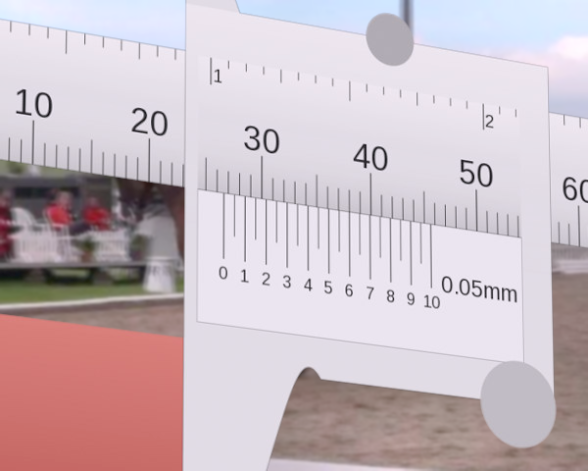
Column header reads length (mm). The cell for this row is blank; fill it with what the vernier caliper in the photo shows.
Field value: 26.6 mm
